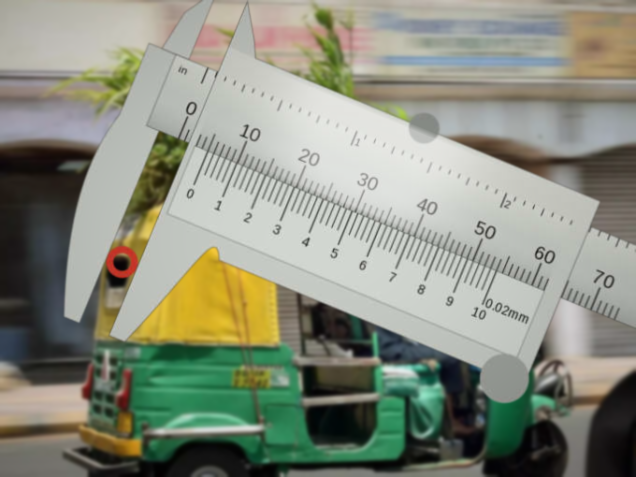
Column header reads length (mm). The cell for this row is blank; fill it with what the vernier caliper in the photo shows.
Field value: 5.0 mm
